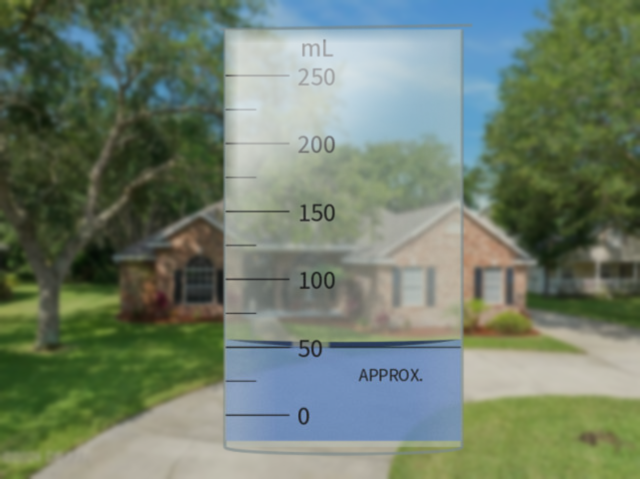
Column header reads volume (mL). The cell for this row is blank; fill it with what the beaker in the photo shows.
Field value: 50 mL
